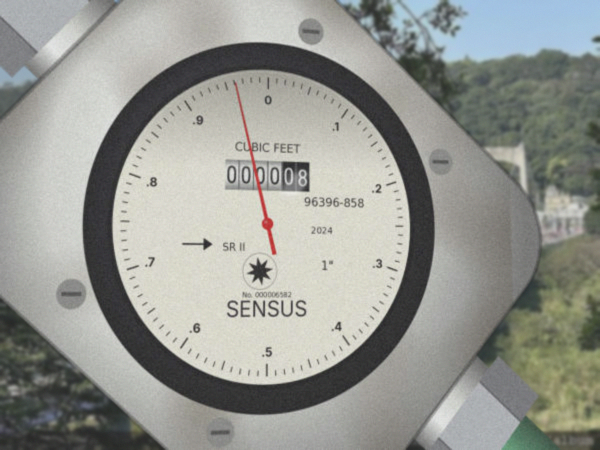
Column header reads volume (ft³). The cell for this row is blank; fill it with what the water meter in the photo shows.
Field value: 7.96 ft³
